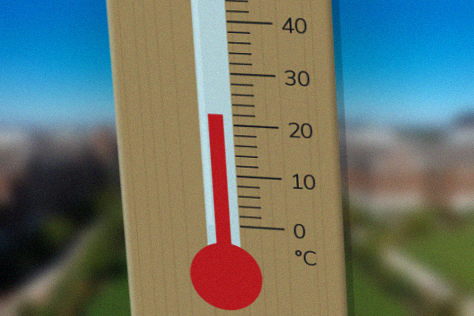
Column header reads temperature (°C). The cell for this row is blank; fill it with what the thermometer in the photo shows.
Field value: 22 °C
